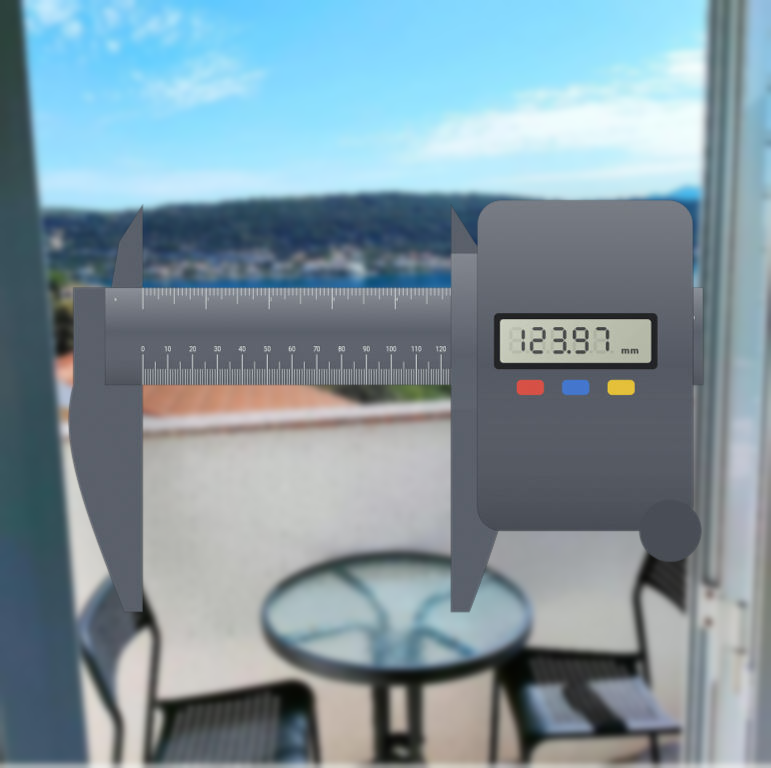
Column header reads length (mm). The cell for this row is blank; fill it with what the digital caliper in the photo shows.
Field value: 123.97 mm
